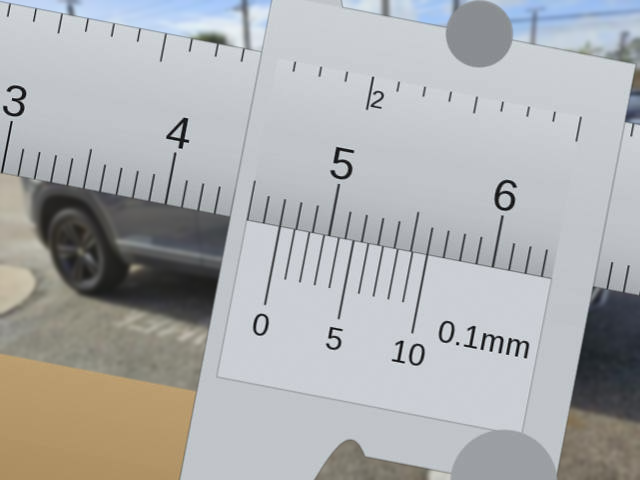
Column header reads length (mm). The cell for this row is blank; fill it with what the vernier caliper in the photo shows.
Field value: 47.0 mm
